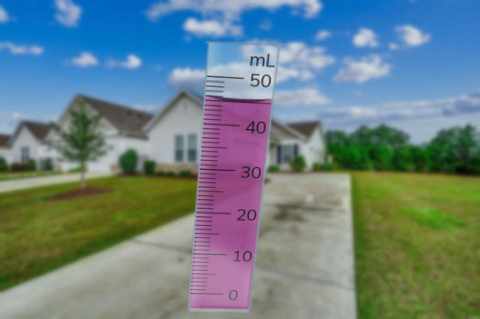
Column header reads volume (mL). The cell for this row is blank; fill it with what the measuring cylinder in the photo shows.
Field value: 45 mL
